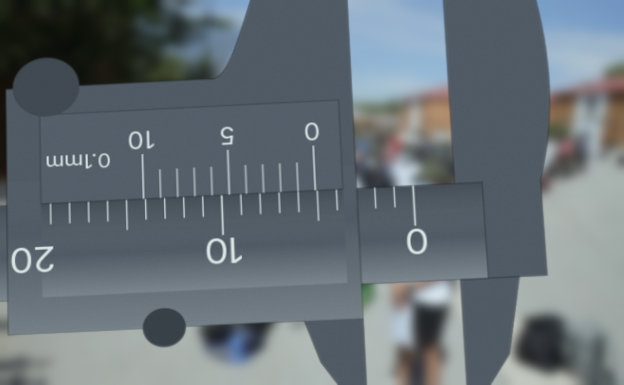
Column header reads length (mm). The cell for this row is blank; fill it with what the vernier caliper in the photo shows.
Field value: 5.1 mm
